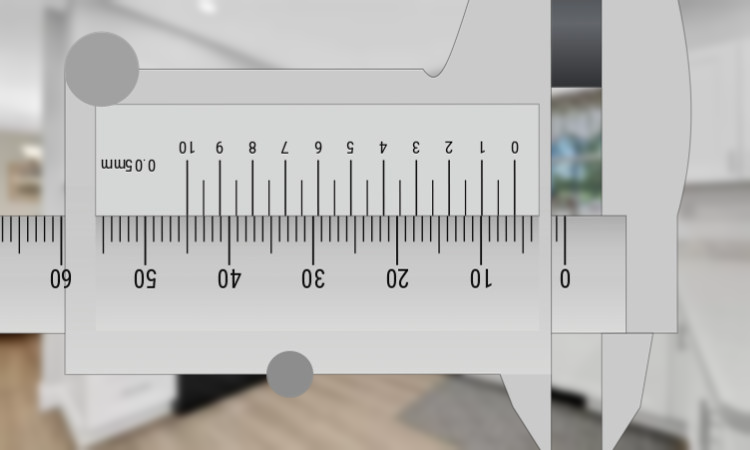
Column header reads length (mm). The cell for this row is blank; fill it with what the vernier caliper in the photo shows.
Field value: 6.0 mm
